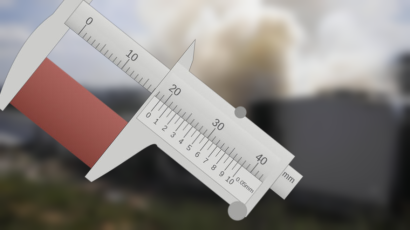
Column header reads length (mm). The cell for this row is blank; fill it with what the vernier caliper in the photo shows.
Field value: 19.0 mm
